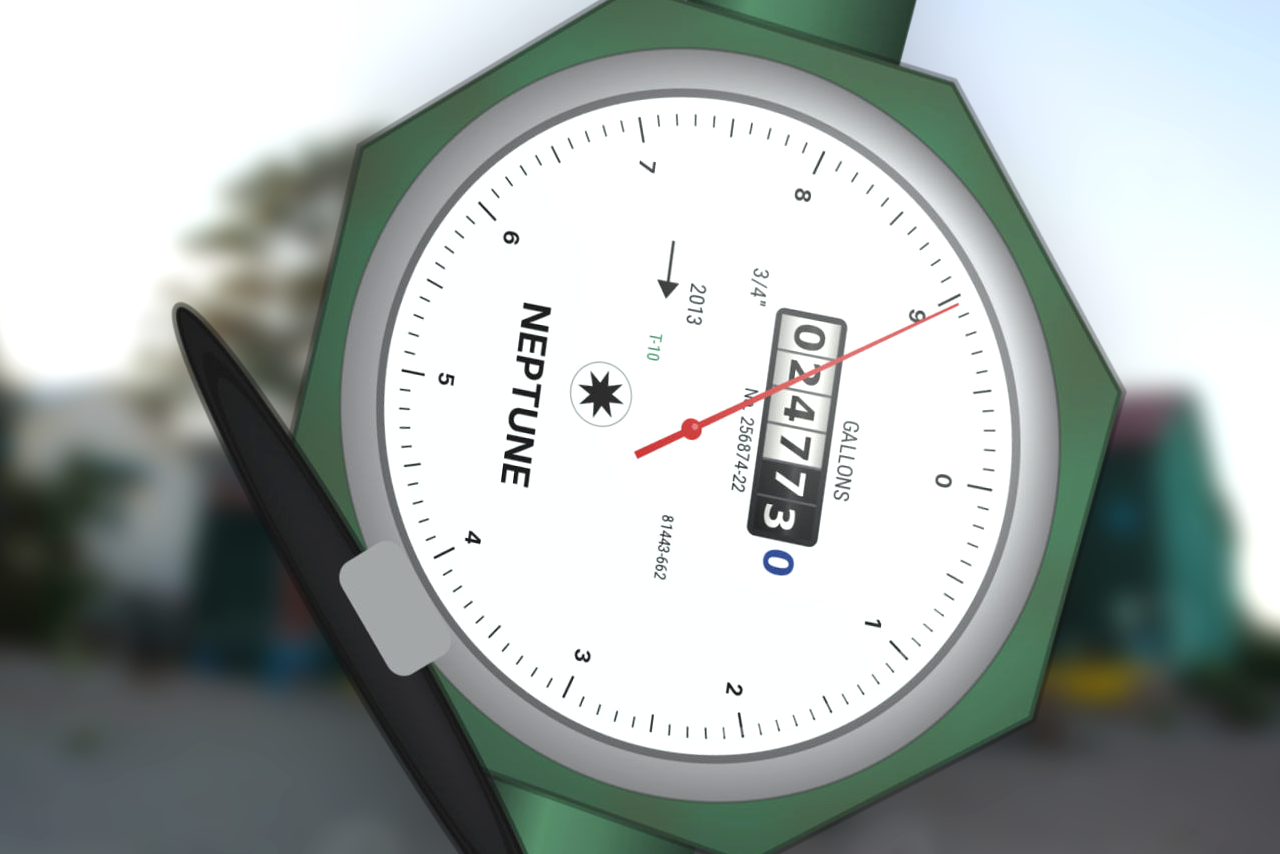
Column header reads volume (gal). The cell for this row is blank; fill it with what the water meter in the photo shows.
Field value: 247729.0 gal
